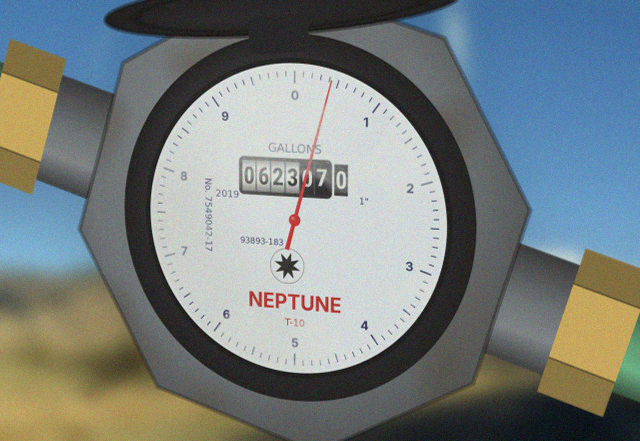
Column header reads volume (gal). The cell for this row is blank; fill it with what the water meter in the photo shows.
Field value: 623070.4 gal
